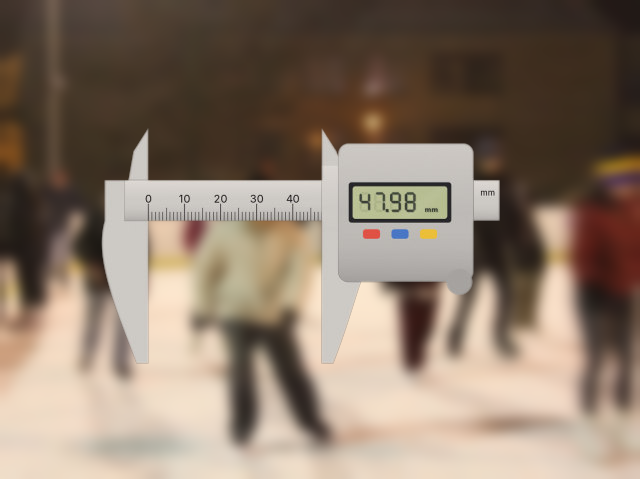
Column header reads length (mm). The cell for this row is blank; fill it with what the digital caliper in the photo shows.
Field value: 47.98 mm
